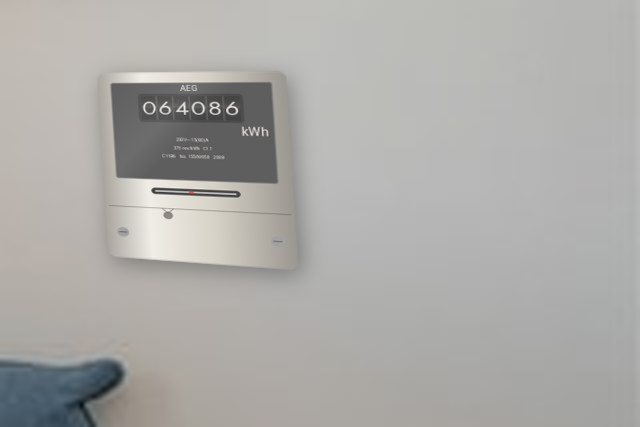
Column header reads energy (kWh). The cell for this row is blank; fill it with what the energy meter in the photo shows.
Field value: 64086 kWh
